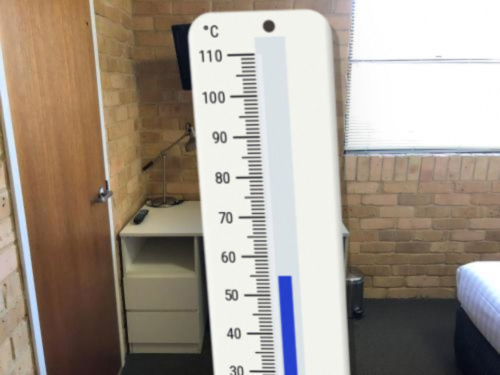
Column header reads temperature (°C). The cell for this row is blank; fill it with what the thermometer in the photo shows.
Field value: 55 °C
